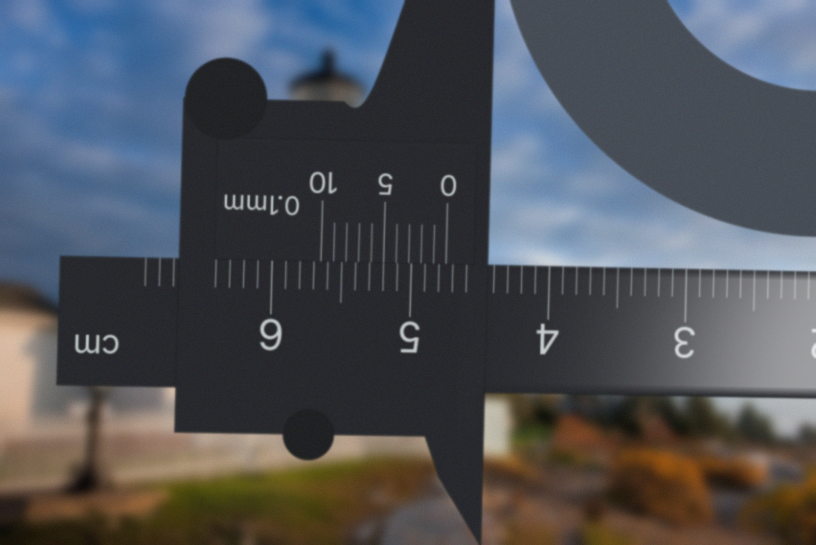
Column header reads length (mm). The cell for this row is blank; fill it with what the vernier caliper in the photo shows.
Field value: 47.5 mm
